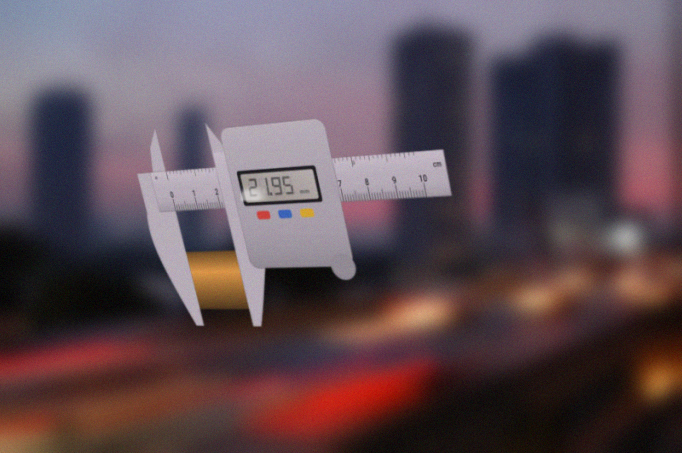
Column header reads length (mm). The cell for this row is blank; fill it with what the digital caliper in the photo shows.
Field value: 21.95 mm
